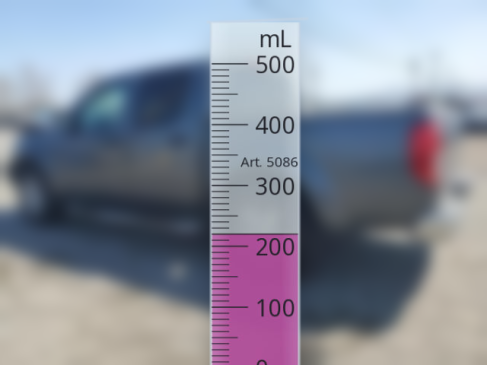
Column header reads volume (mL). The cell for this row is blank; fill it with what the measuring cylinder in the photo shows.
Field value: 220 mL
